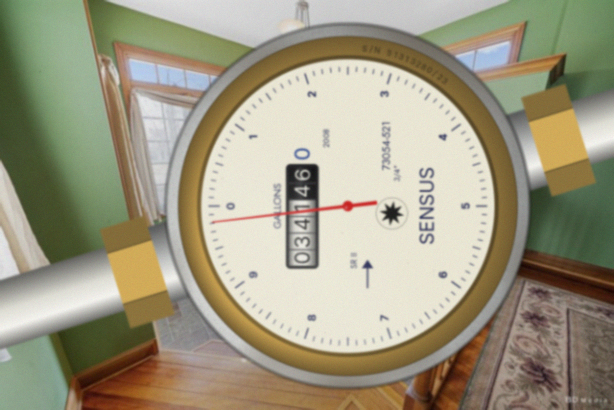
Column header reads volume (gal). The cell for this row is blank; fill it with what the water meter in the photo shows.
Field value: 341459.8 gal
